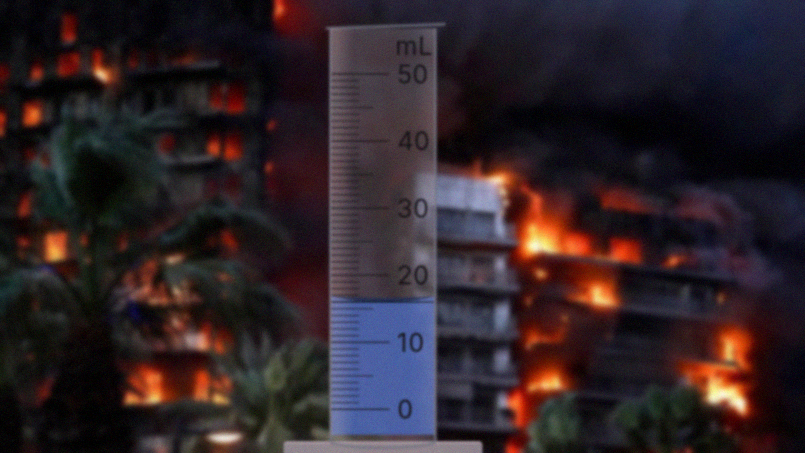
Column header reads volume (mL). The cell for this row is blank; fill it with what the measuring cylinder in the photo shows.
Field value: 16 mL
